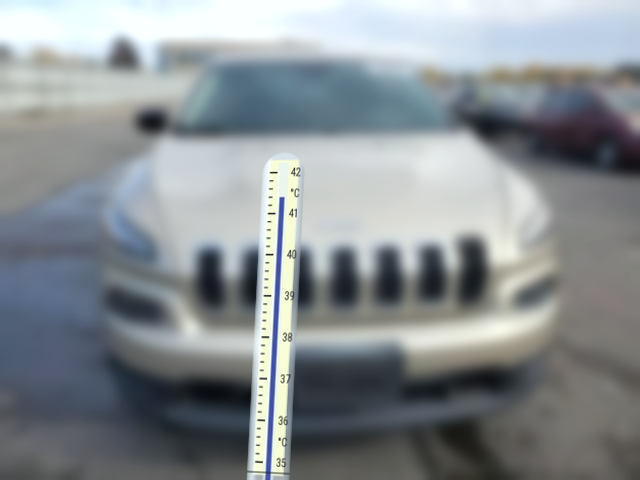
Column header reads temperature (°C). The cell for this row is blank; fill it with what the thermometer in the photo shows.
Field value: 41.4 °C
